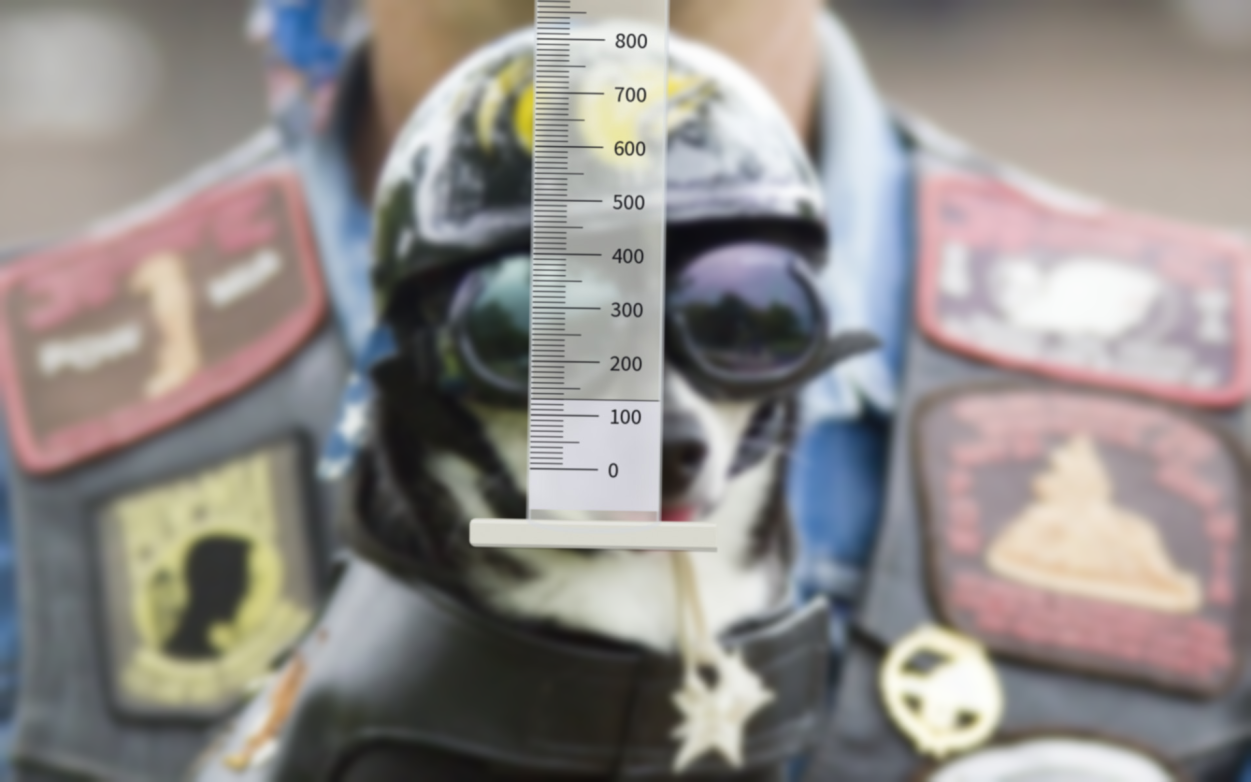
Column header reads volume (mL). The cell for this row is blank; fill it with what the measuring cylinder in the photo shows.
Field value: 130 mL
